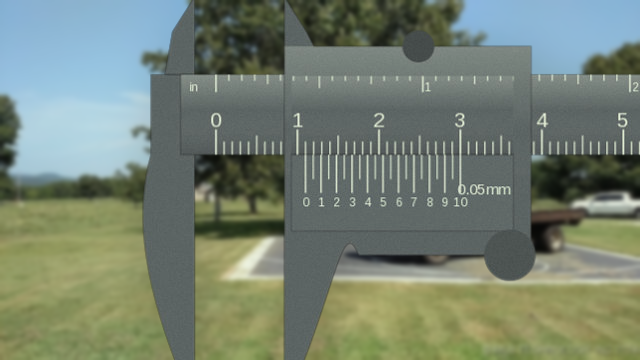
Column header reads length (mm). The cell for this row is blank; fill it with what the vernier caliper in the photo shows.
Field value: 11.0 mm
